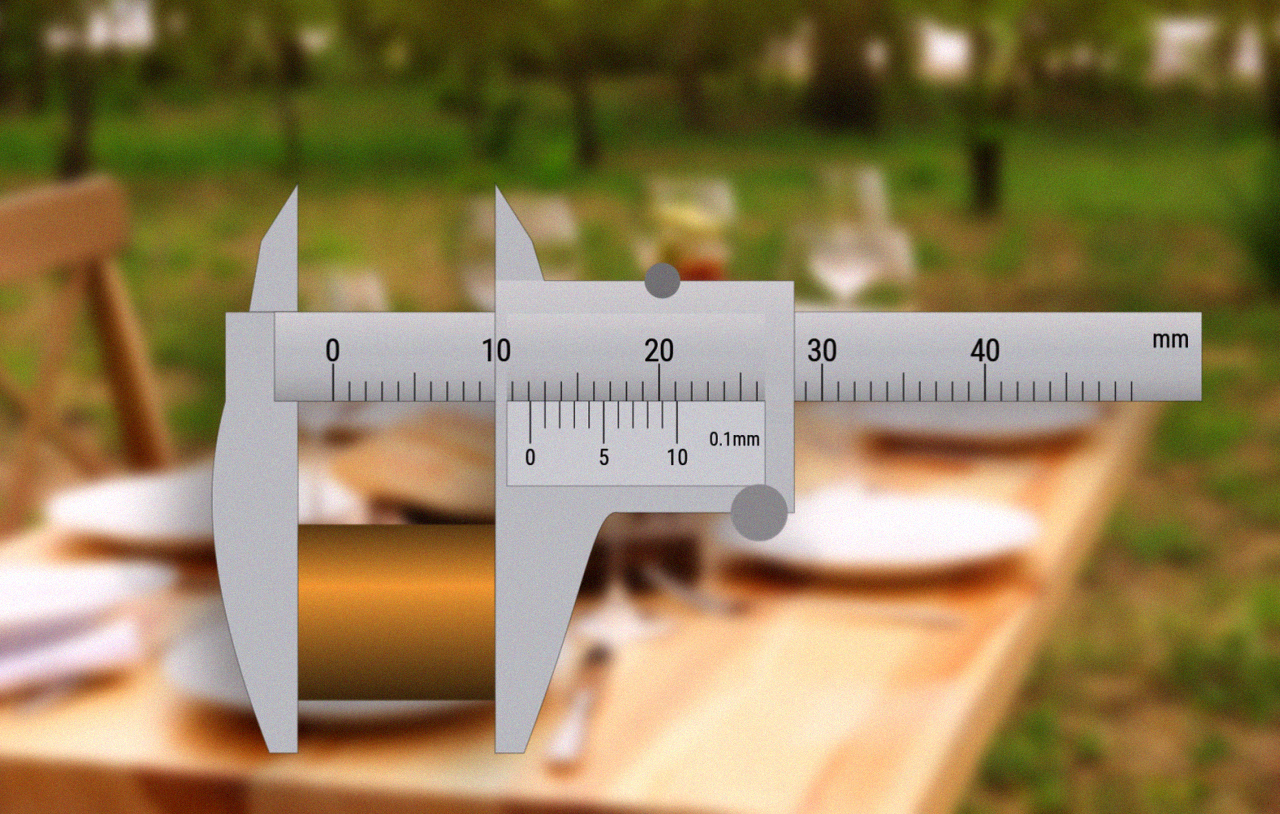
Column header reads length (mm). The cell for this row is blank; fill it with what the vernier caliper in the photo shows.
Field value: 12.1 mm
